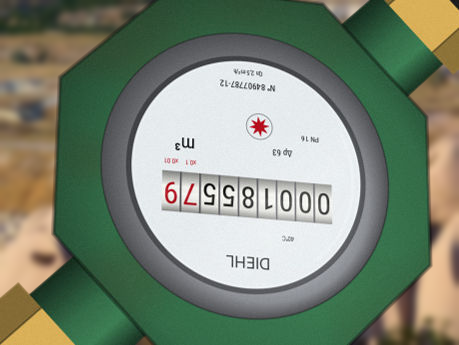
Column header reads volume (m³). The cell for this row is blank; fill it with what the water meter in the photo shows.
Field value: 1855.79 m³
